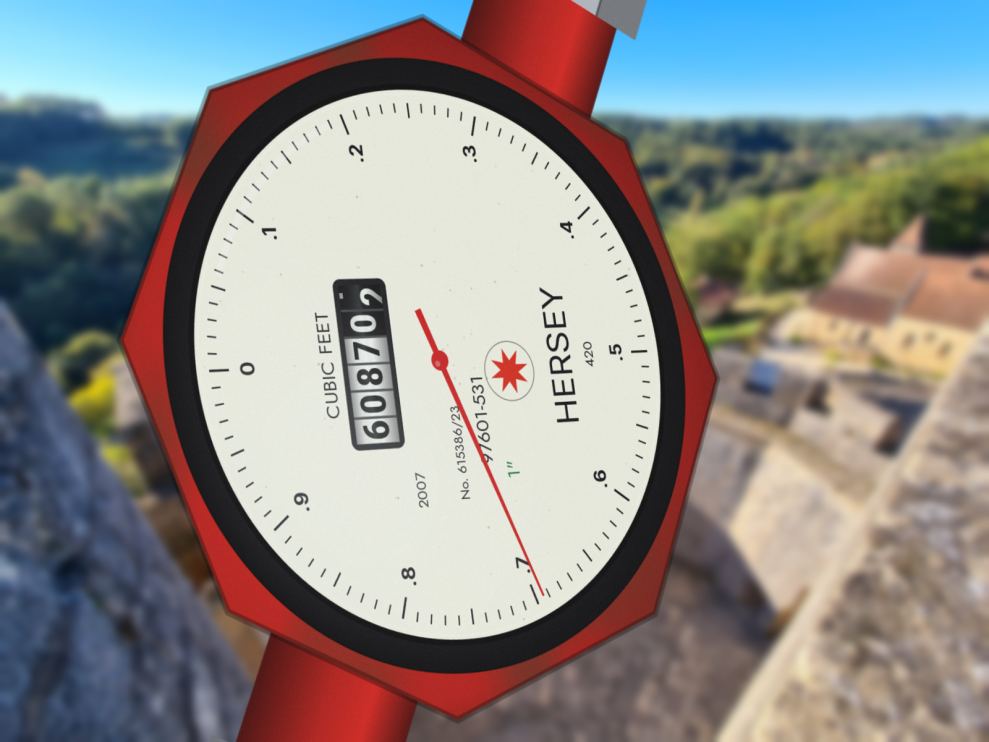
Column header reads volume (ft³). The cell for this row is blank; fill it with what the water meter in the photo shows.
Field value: 608701.69 ft³
